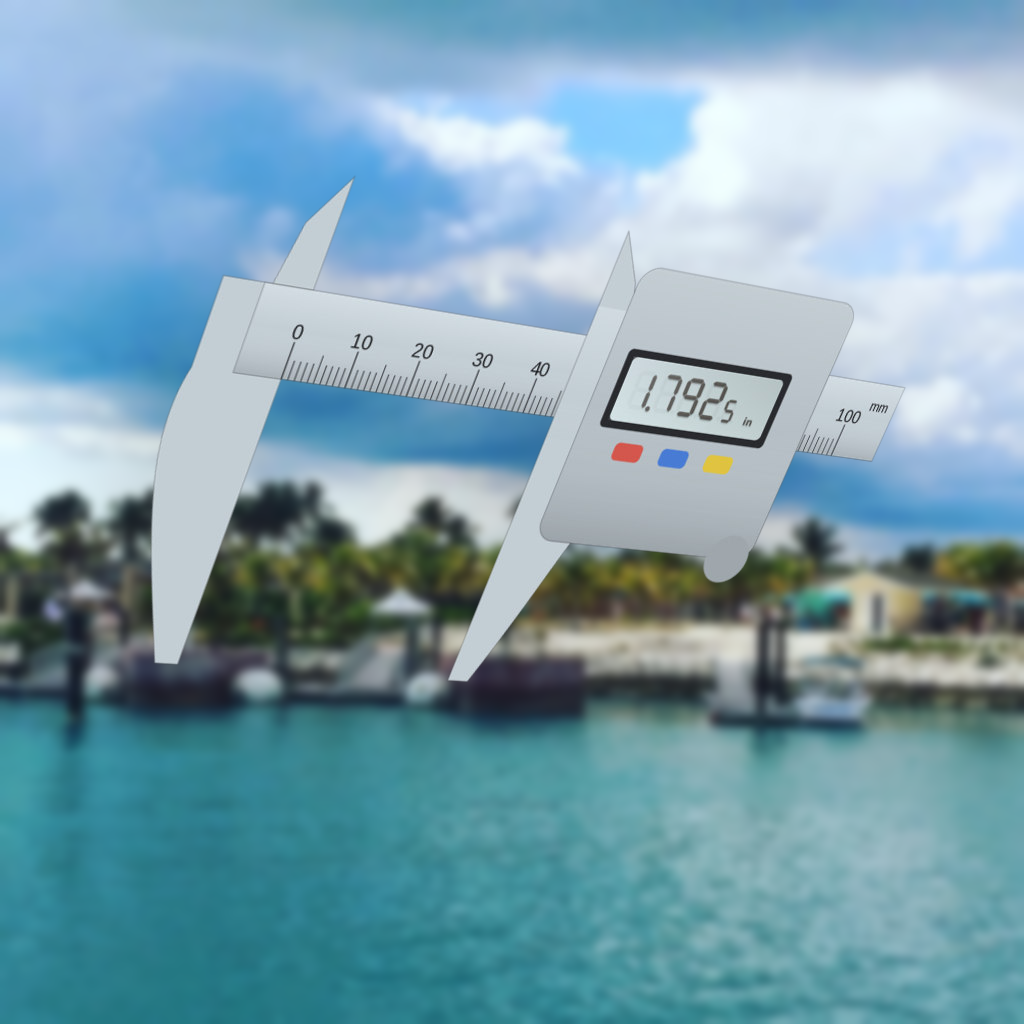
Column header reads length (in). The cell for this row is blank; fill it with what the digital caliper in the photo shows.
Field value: 1.7925 in
